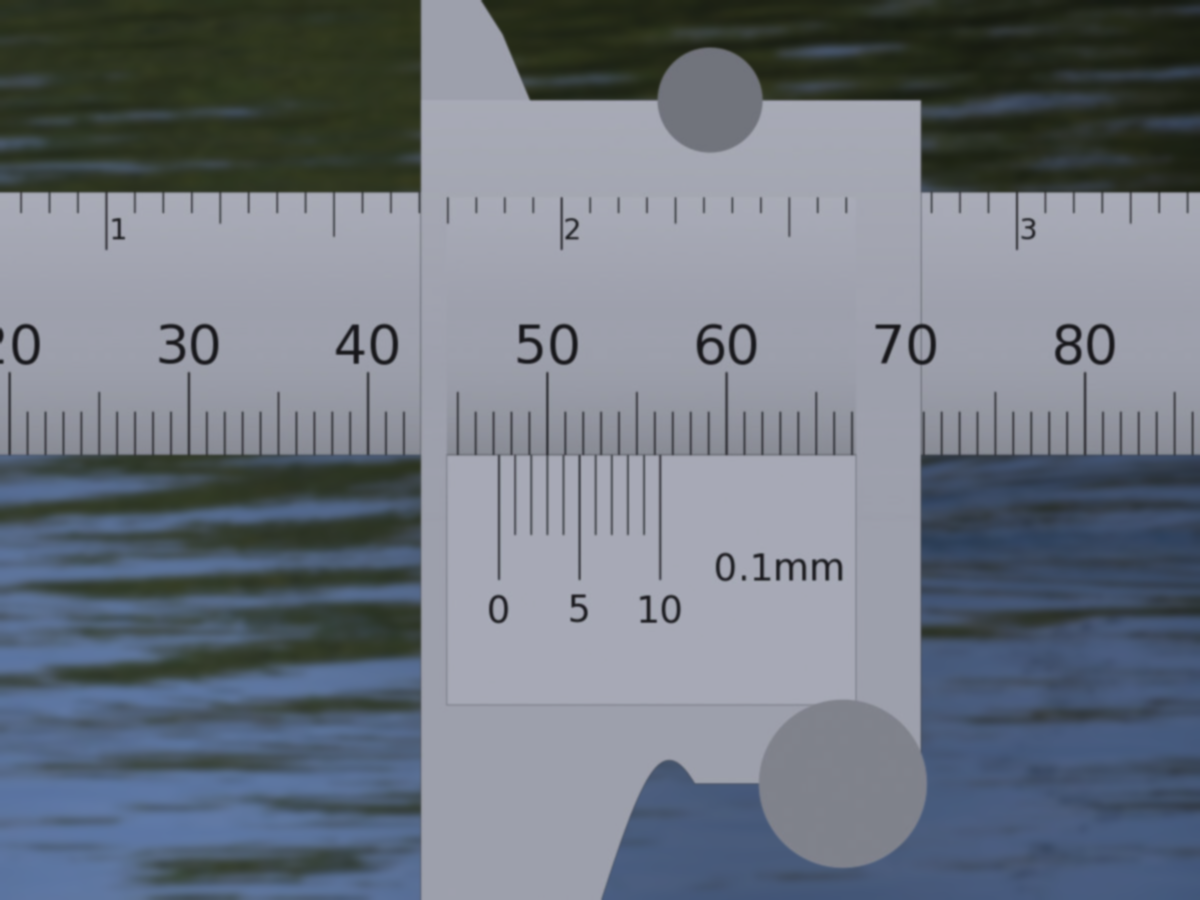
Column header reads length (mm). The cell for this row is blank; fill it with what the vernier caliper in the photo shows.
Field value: 47.3 mm
